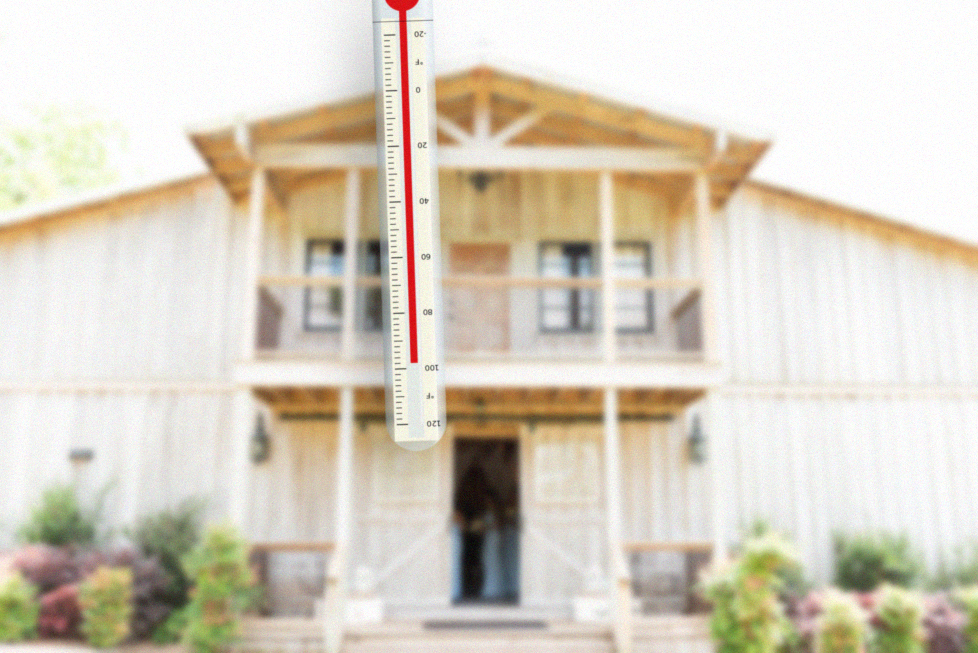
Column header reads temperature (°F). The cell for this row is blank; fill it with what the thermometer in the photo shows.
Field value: 98 °F
